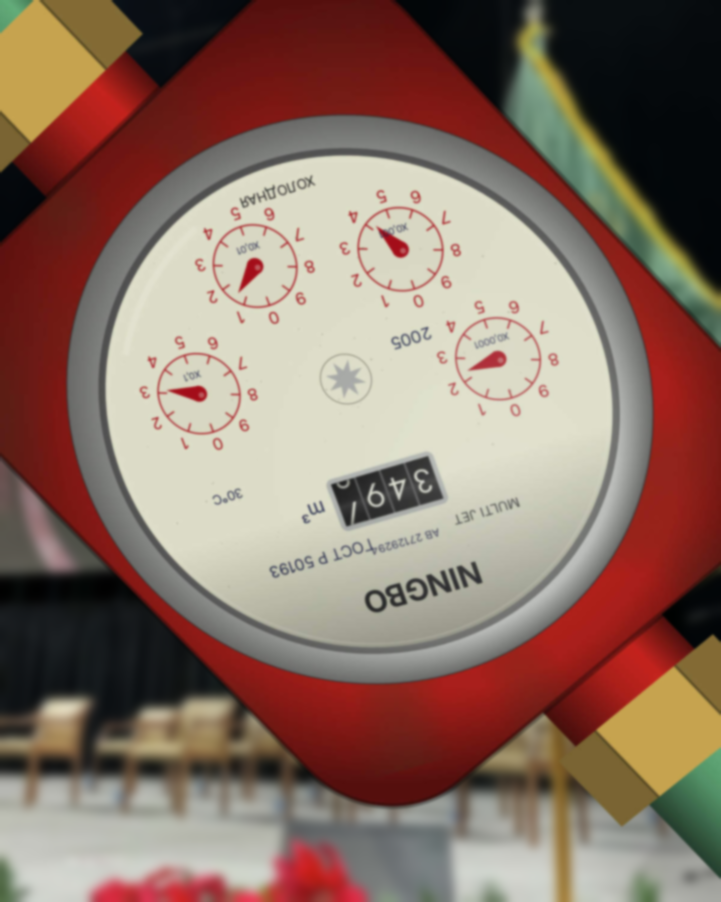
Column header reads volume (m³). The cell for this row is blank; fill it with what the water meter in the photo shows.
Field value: 3497.3142 m³
